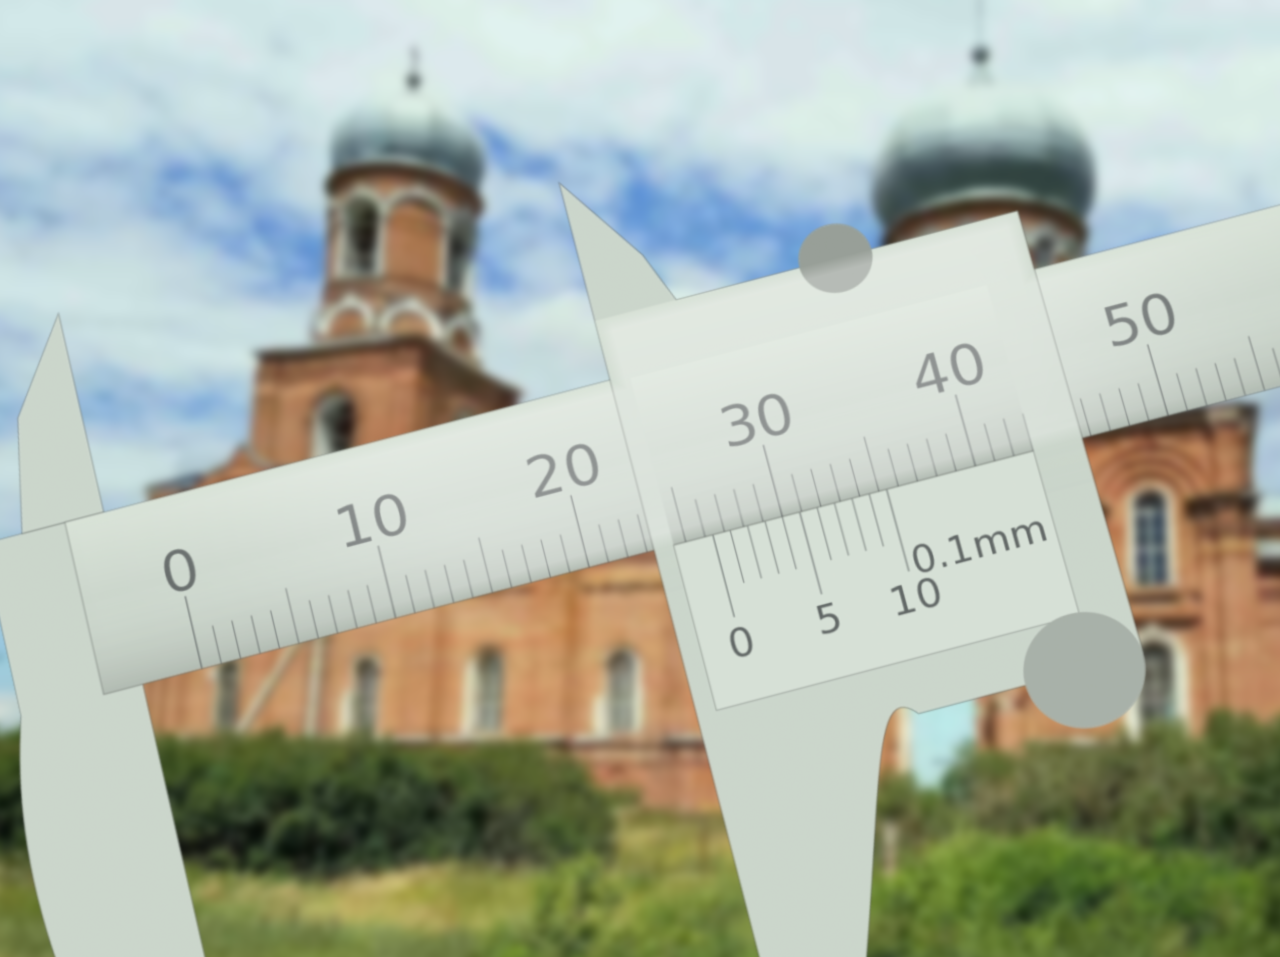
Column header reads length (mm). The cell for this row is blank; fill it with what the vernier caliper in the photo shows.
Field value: 26.4 mm
